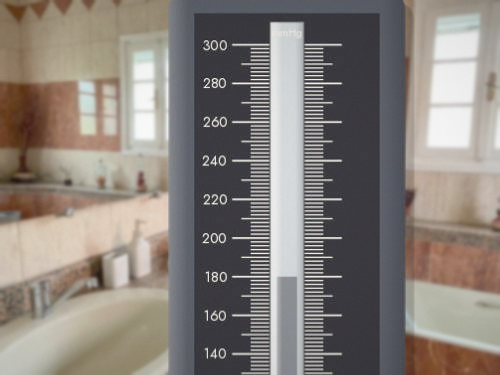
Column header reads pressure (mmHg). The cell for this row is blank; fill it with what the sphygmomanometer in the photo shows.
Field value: 180 mmHg
